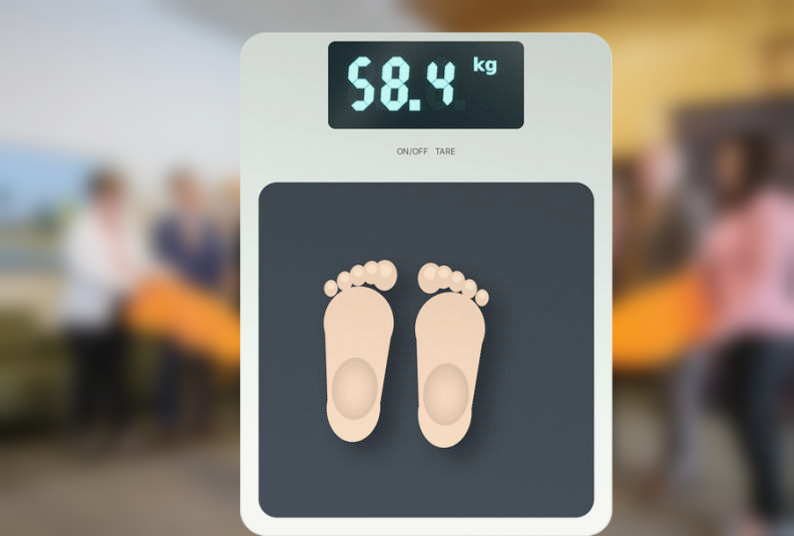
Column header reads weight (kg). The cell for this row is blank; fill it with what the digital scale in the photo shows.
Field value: 58.4 kg
